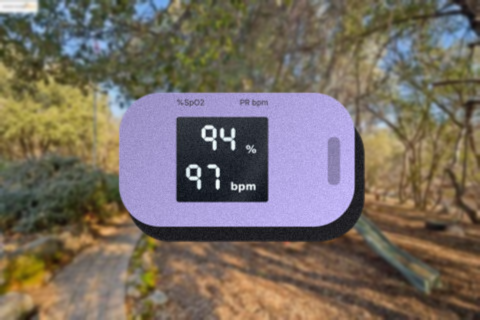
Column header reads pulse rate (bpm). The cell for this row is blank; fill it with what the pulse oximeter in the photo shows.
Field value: 97 bpm
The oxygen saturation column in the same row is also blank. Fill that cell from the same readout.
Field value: 94 %
